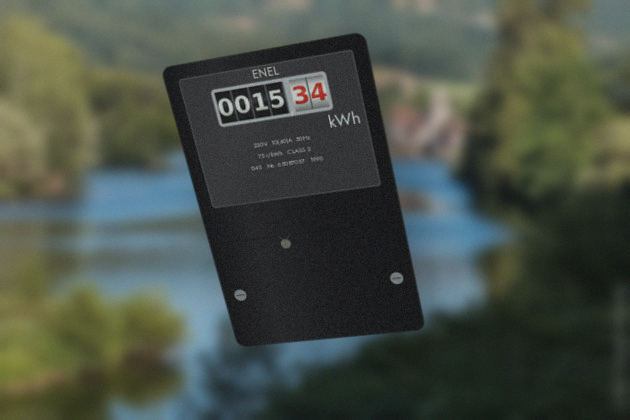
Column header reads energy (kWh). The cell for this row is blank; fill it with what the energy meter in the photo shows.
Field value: 15.34 kWh
